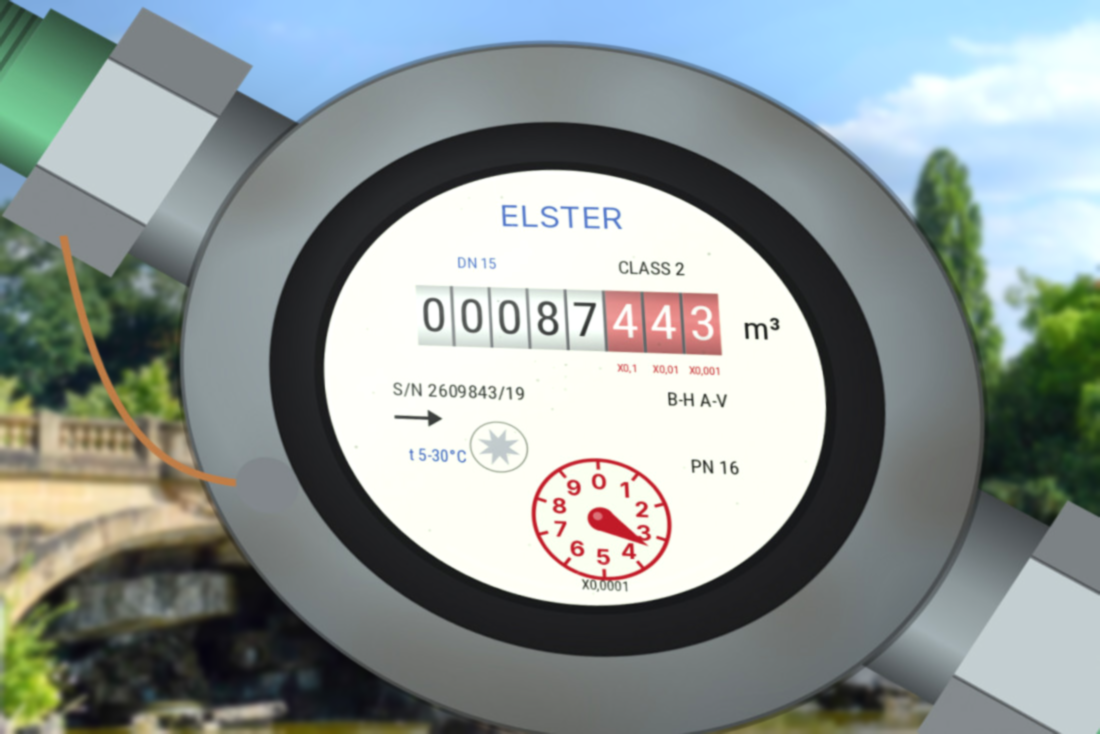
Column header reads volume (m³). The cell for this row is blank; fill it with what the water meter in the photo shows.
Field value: 87.4433 m³
